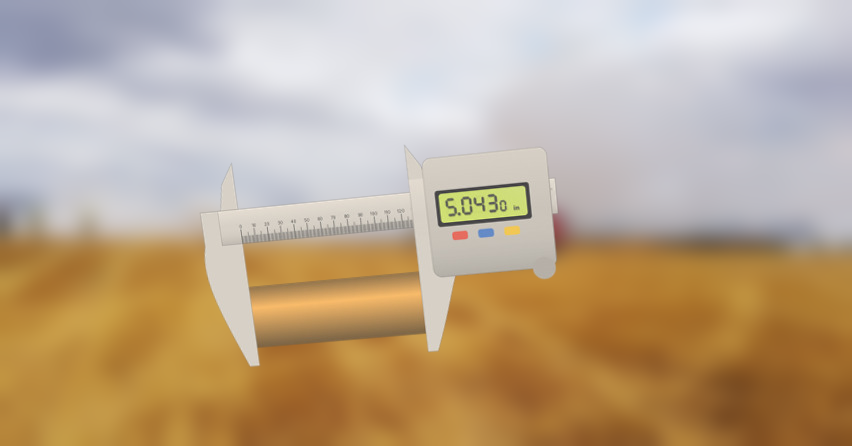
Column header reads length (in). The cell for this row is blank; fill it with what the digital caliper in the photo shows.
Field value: 5.0430 in
